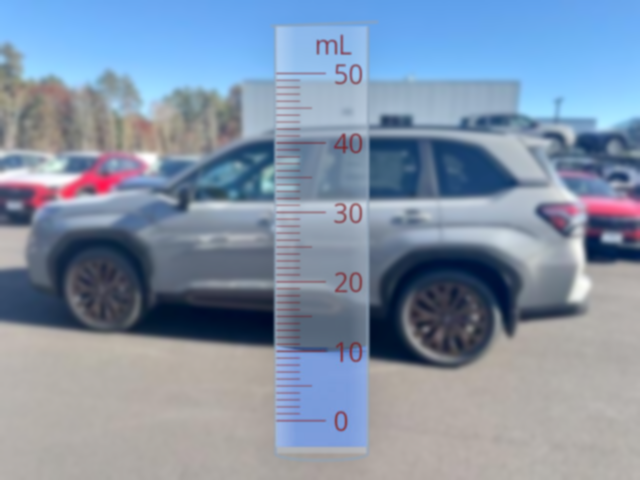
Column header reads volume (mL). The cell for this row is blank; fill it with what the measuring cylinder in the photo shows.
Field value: 10 mL
